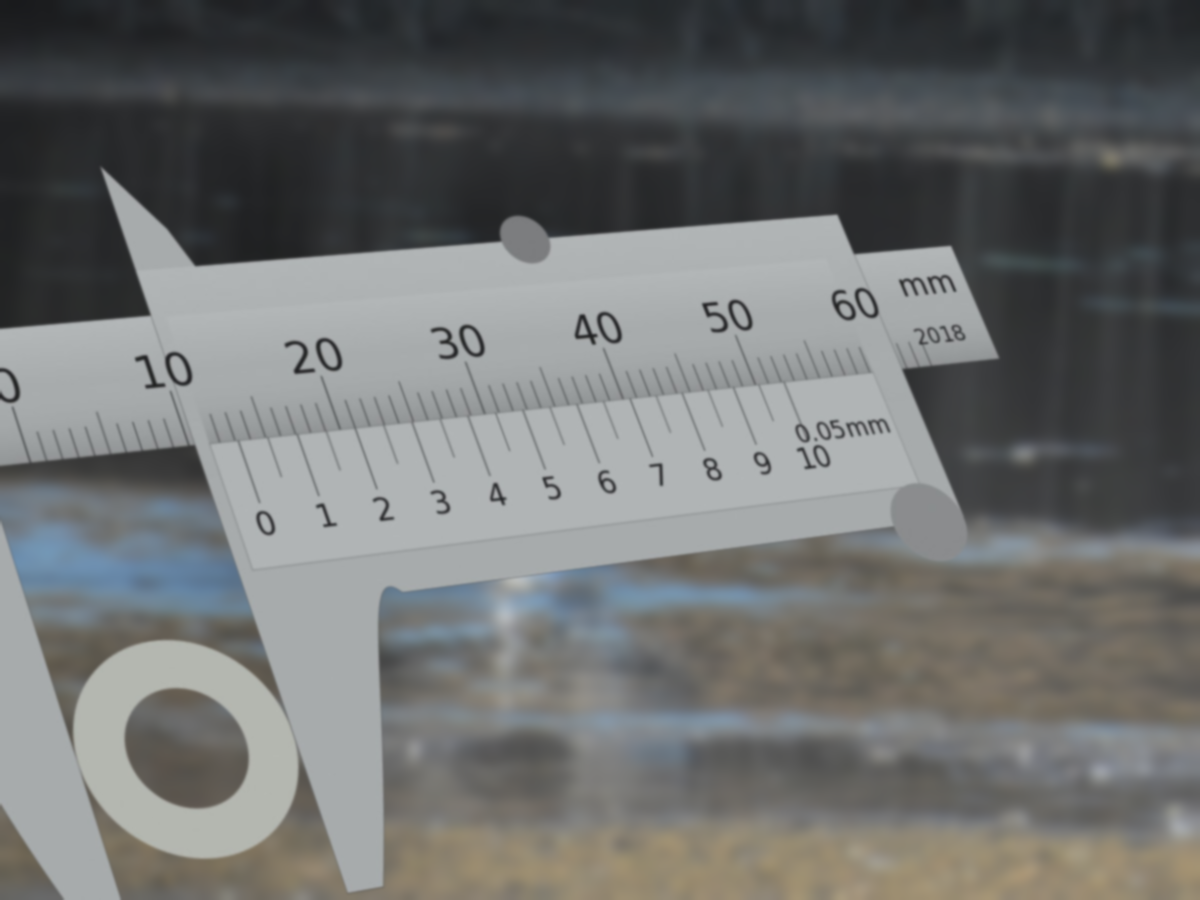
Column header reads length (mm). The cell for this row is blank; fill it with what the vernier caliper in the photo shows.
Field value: 13.2 mm
